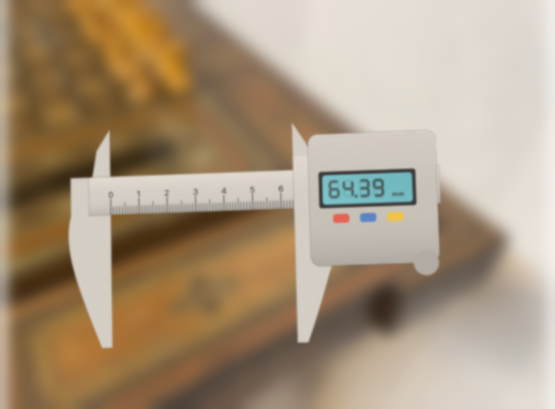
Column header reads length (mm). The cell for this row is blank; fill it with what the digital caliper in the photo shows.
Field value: 64.39 mm
